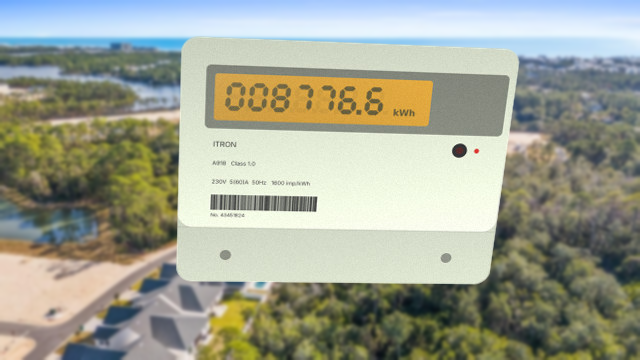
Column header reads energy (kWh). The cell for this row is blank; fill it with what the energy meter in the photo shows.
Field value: 8776.6 kWh
